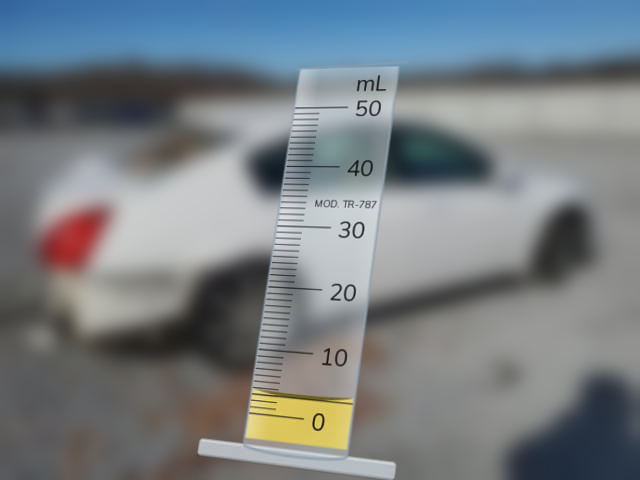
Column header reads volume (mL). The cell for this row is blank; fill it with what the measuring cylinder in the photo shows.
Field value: 3 mL
